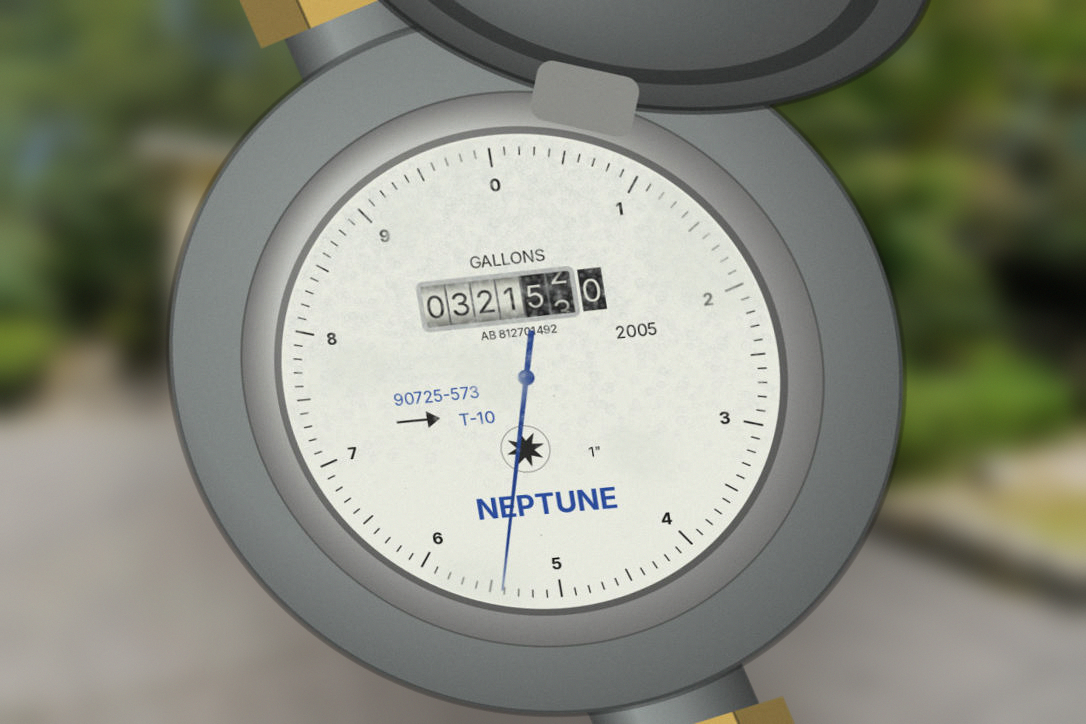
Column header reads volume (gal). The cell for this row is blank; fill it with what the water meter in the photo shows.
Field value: 321525.4 gal
